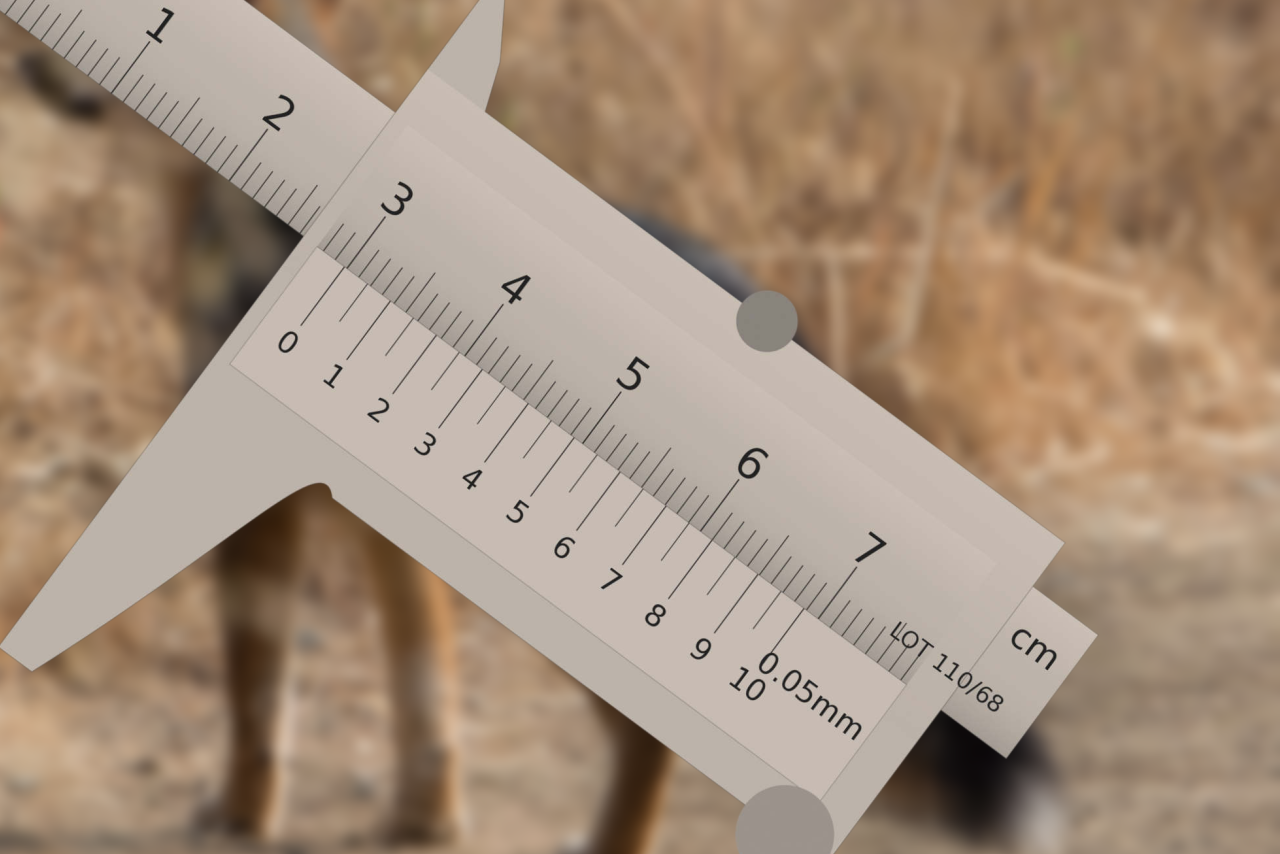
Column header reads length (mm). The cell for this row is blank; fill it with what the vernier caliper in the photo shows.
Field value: 29.8 mm
